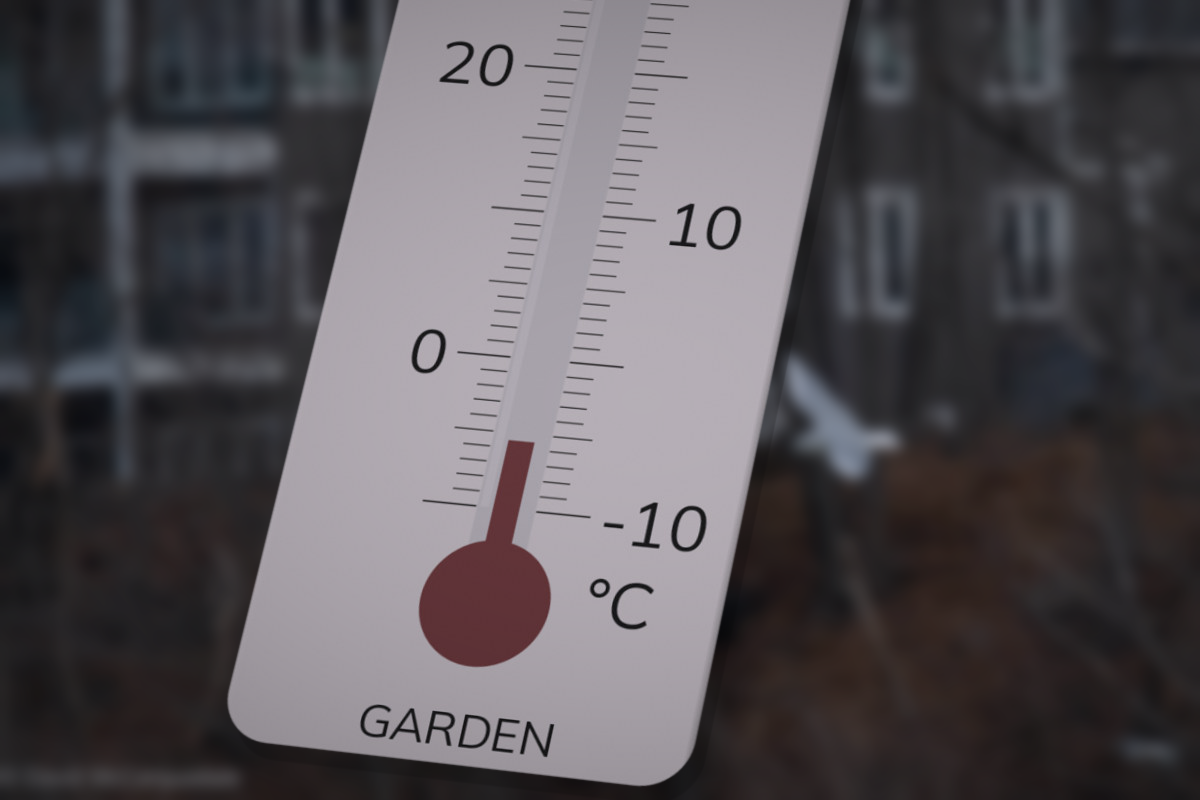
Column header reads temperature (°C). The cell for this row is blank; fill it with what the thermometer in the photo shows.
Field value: -5.5 °C
